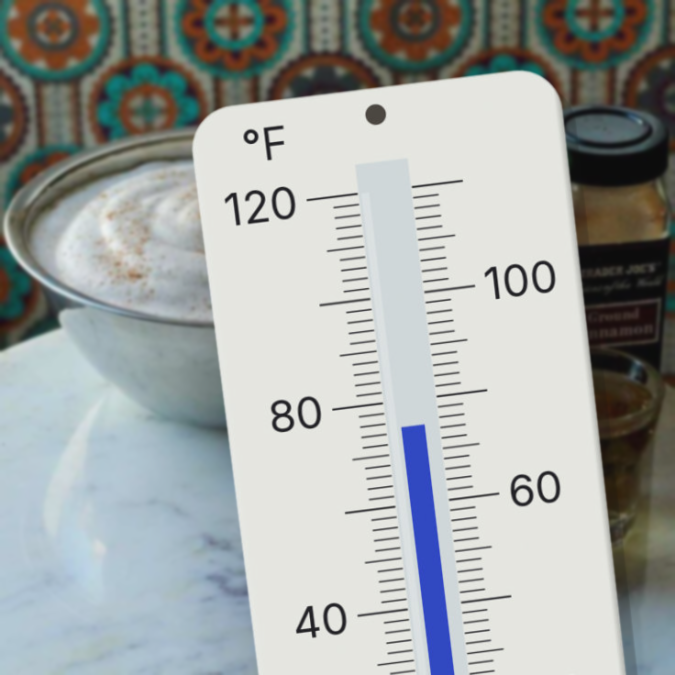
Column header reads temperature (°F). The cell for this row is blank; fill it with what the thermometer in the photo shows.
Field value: 75 °F
